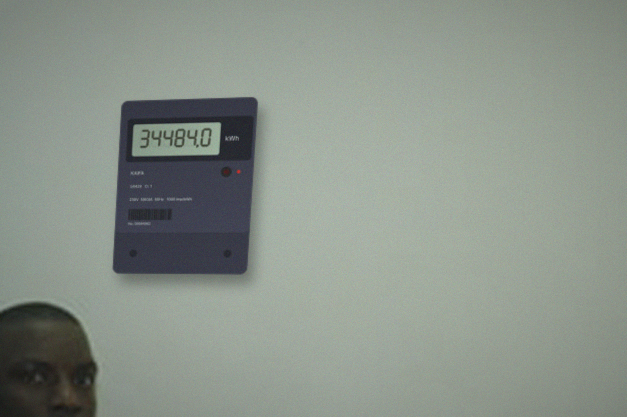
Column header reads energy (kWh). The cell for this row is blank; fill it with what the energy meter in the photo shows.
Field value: 34484.0 kWh
